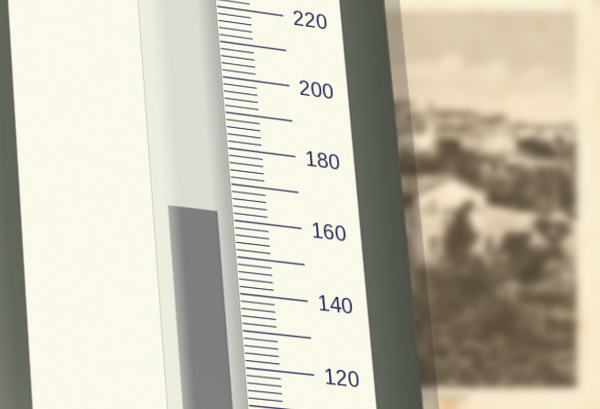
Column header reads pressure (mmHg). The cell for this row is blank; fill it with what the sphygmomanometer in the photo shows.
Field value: 162 mmHg
